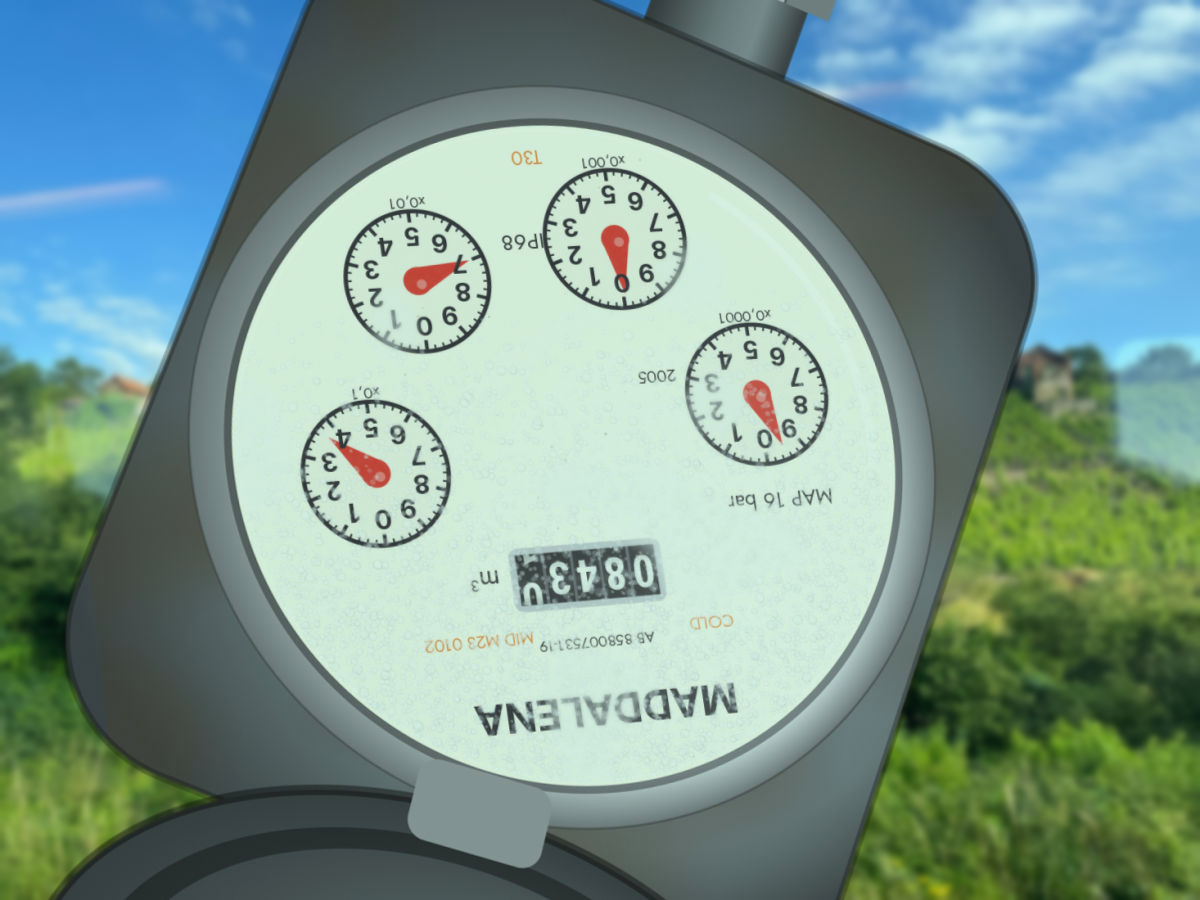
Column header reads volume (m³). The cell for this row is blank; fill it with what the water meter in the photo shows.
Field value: 8430.3699 m³
